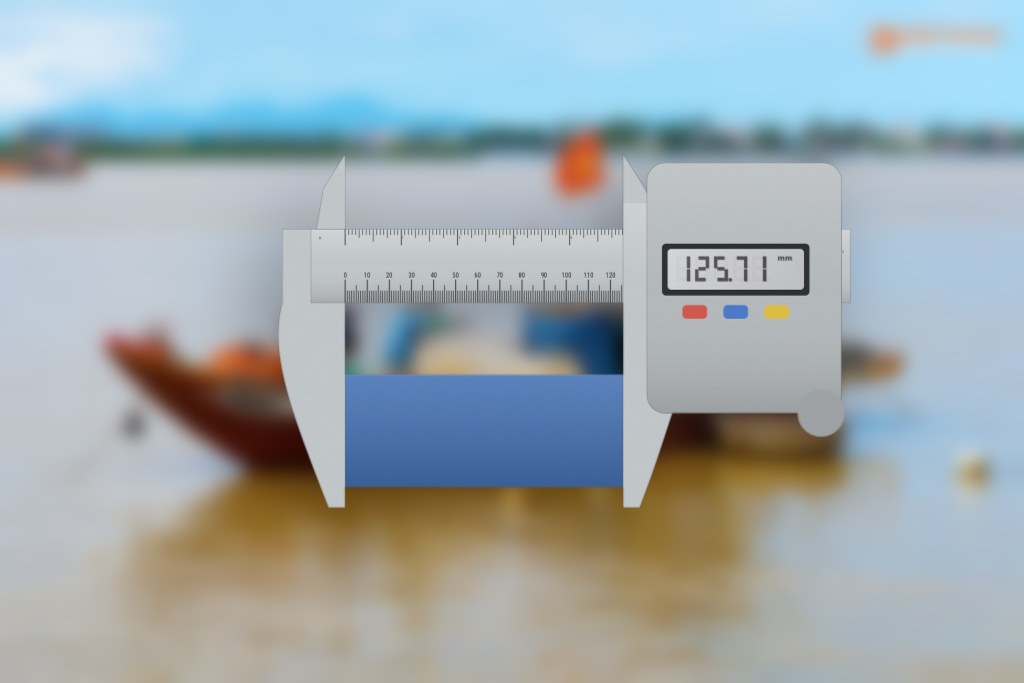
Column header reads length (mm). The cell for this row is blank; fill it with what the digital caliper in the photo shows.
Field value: 125.71 mm
